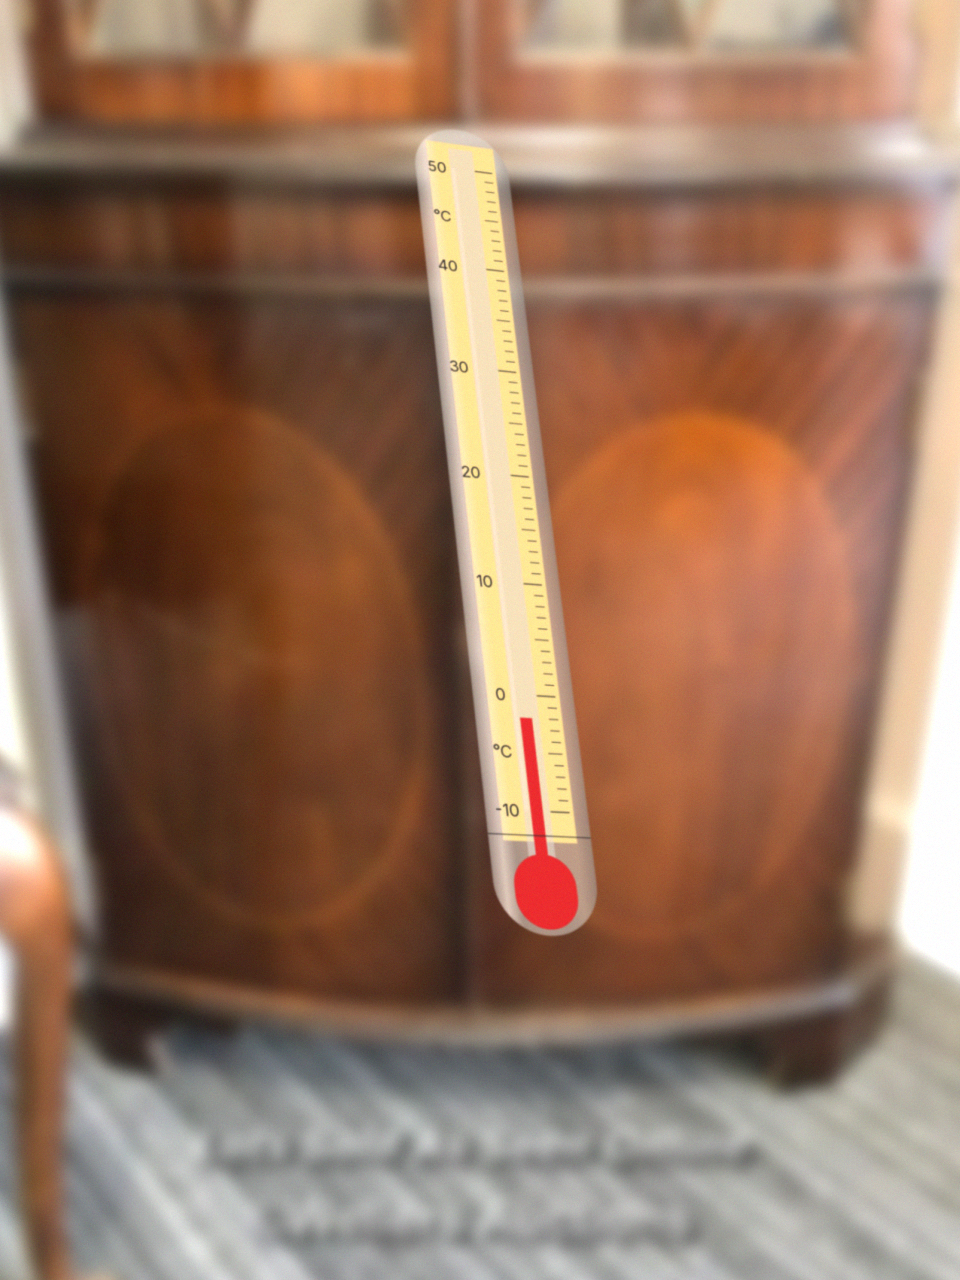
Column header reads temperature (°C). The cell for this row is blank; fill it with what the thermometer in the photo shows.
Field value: -2 °C
